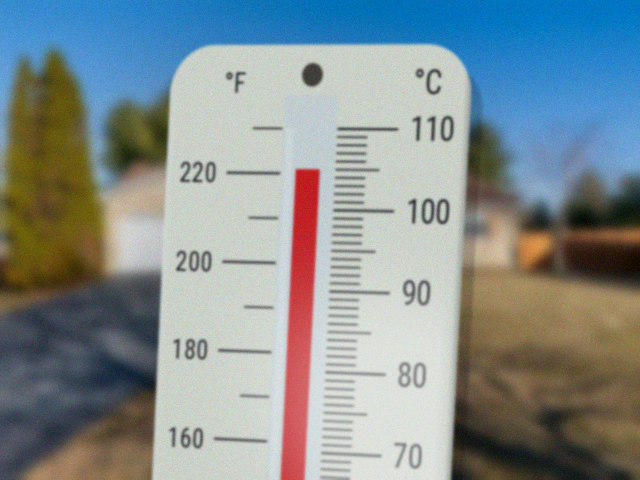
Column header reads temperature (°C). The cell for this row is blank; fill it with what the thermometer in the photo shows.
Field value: 105 °C
